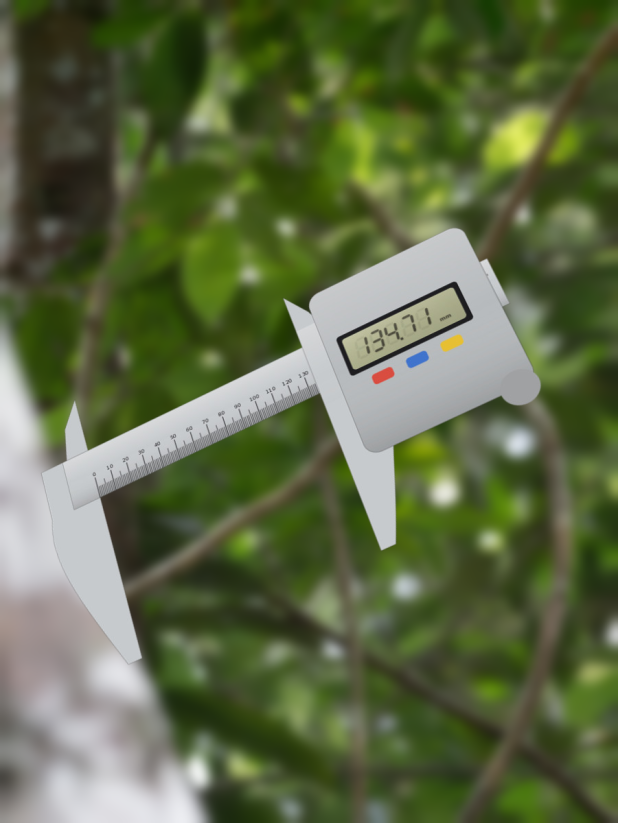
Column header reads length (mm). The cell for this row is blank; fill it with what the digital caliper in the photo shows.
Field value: 134.71 mm
